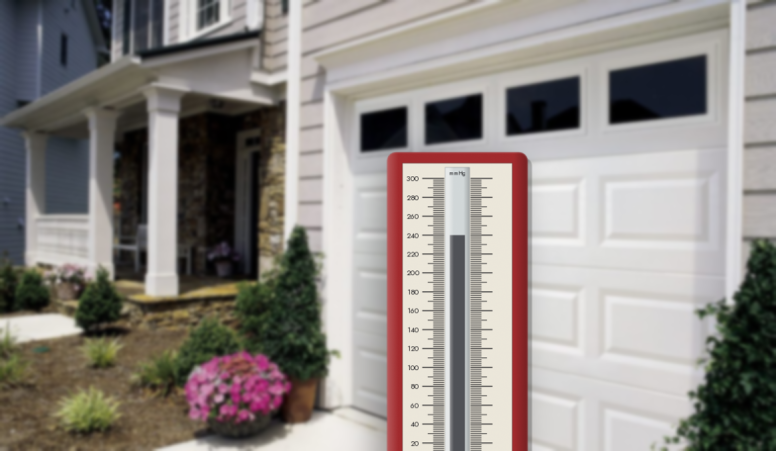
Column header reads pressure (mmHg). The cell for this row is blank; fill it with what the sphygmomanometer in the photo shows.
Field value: 240 mmHg
